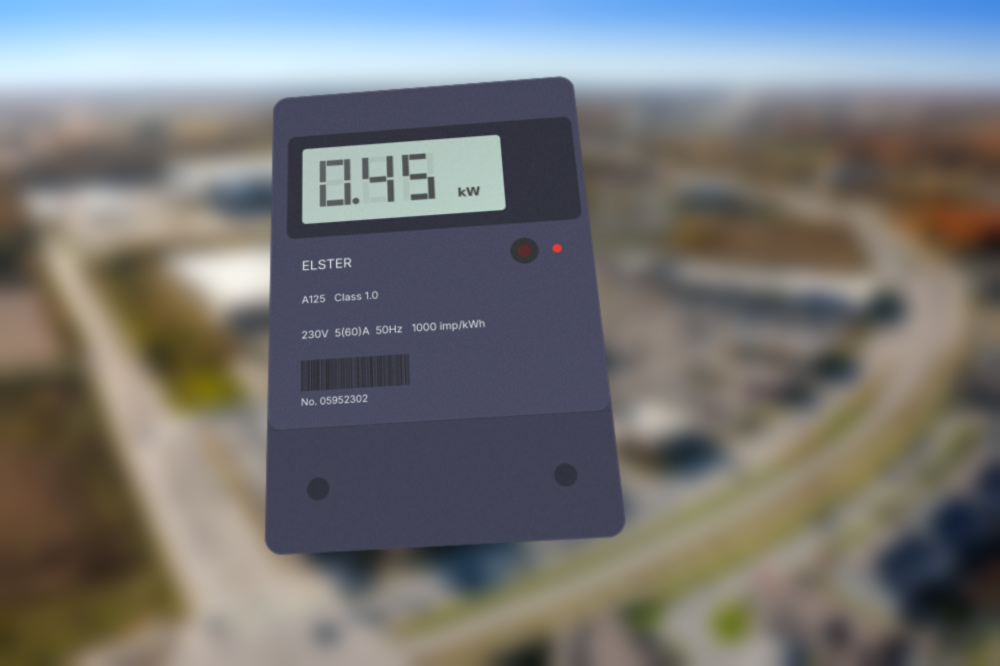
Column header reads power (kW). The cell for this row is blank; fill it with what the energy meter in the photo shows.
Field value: 0.45 kW
